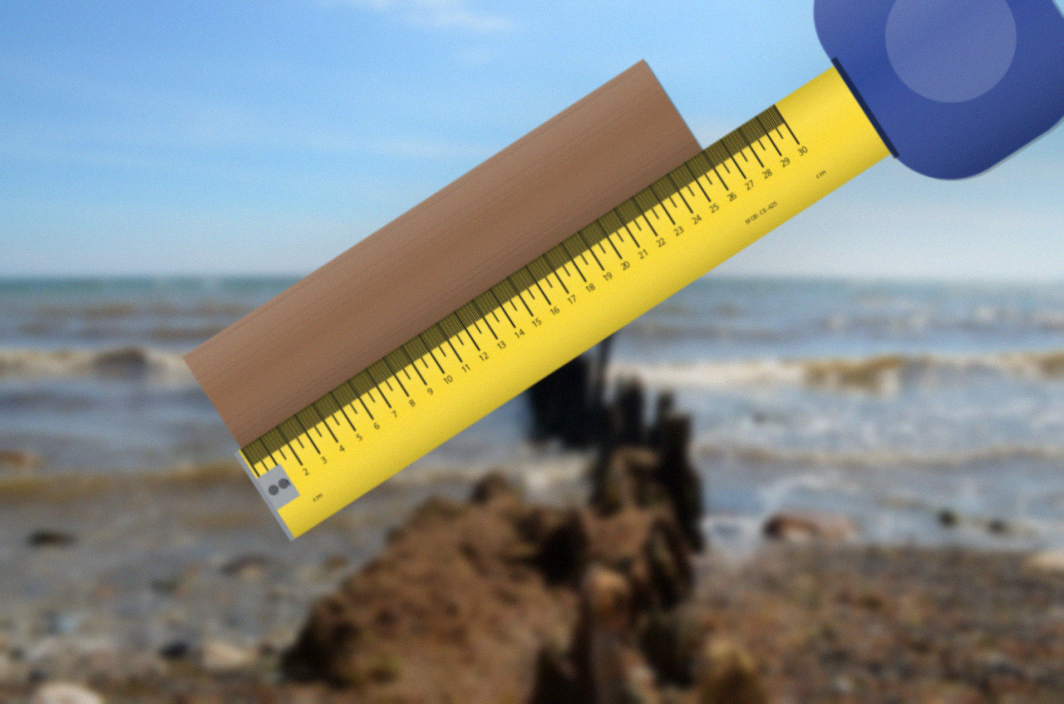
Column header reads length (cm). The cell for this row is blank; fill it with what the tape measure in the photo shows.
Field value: 26 cm
